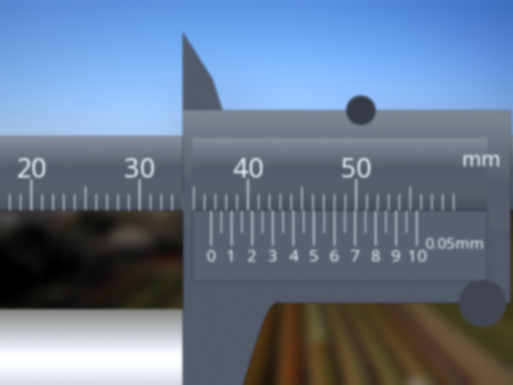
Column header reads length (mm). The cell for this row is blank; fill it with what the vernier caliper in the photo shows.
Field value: 36.6 mm
